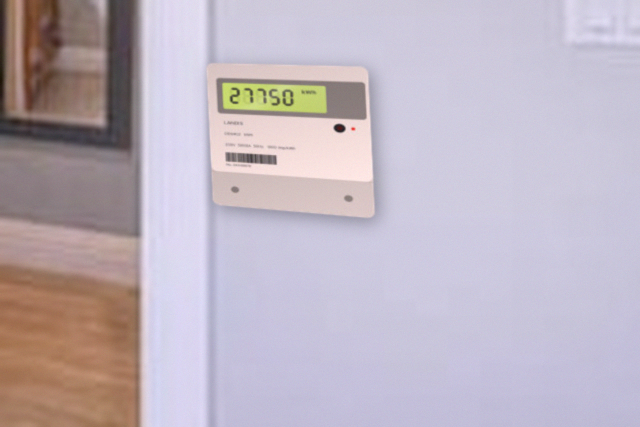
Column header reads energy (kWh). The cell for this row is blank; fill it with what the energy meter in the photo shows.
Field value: 27750 kWh
